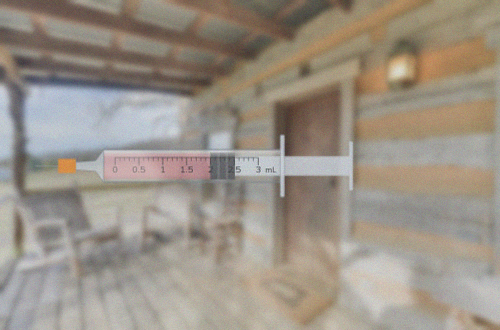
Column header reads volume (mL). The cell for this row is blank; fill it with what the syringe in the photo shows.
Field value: 2 mL
